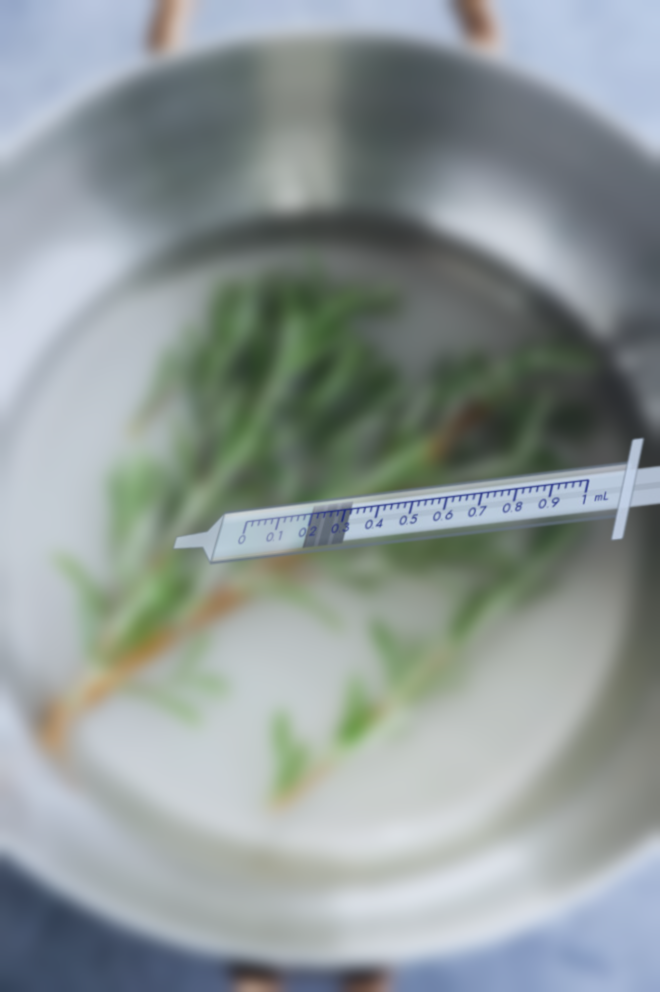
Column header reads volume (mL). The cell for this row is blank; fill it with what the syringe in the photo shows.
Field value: 0.2 mL
